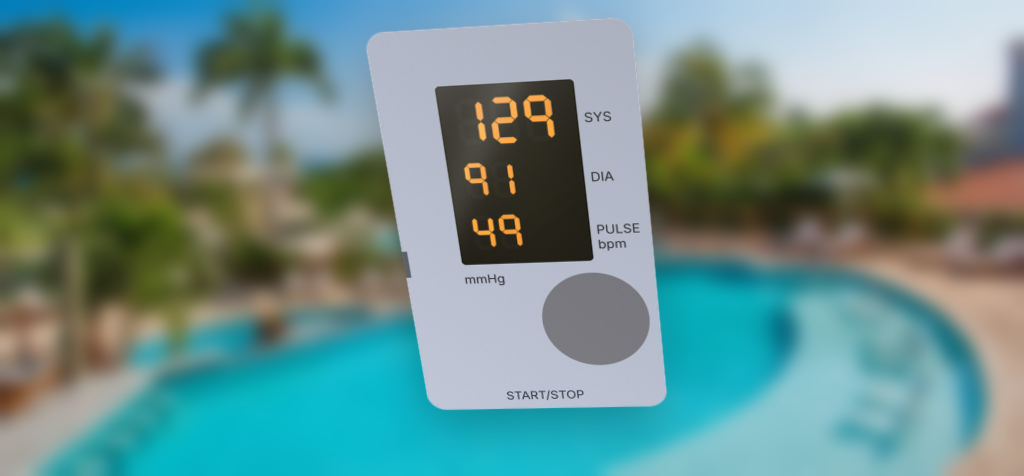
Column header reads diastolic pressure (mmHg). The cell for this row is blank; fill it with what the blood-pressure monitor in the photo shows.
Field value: 91 mmHg
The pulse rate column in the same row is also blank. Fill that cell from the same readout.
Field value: 49 bpm
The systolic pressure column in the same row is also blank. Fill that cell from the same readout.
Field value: 129 mmHg
